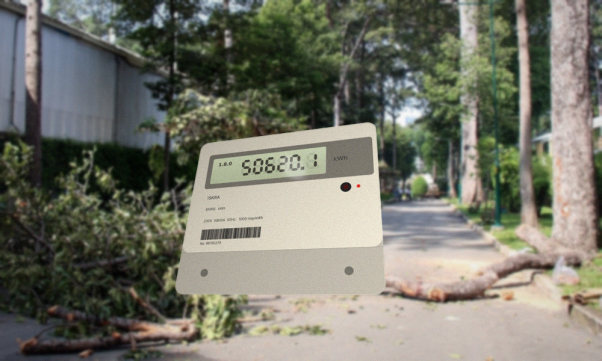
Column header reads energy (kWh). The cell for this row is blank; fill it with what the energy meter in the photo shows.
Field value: 50620.1 kWh
